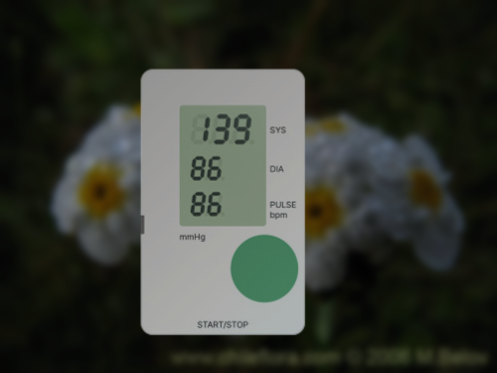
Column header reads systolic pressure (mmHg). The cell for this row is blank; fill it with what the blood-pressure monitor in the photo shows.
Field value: 139 mmHg
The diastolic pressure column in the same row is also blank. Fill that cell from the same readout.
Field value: 86 mmHg
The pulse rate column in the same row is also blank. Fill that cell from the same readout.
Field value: 86 bpm
